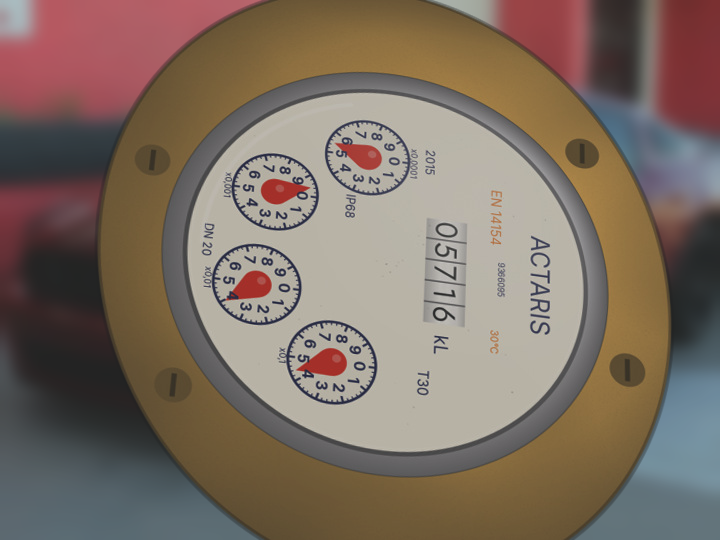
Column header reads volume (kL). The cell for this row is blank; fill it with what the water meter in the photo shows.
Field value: 5716.4395 kL
